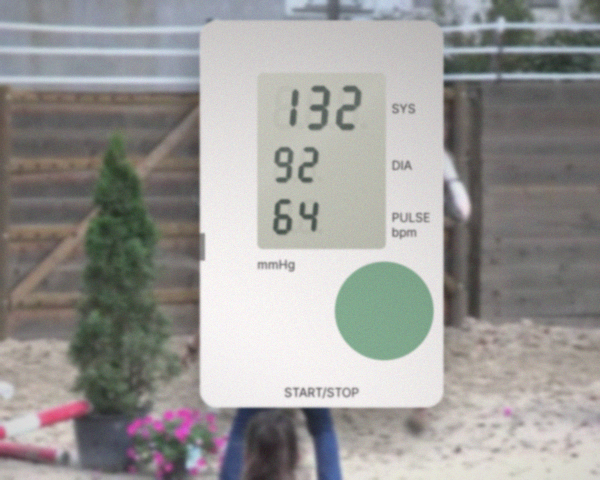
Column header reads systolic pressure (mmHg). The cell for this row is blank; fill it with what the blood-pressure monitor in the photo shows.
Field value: 132 mmHg
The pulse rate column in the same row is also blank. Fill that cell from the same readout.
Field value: 64 bpm
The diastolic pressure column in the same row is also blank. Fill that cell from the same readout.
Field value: 92 mmHg
